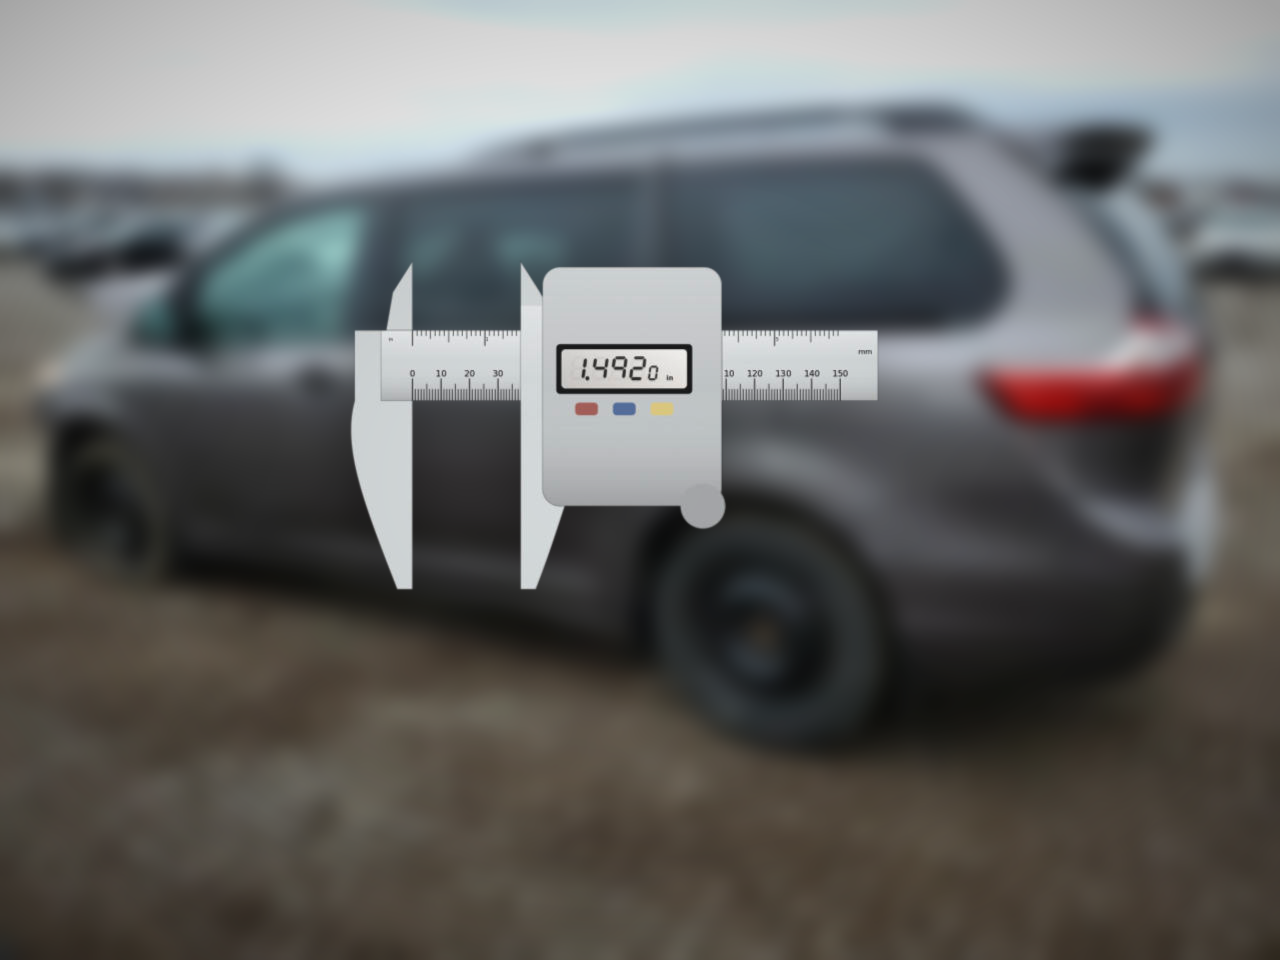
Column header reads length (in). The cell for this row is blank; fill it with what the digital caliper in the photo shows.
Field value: 1.4920 in
